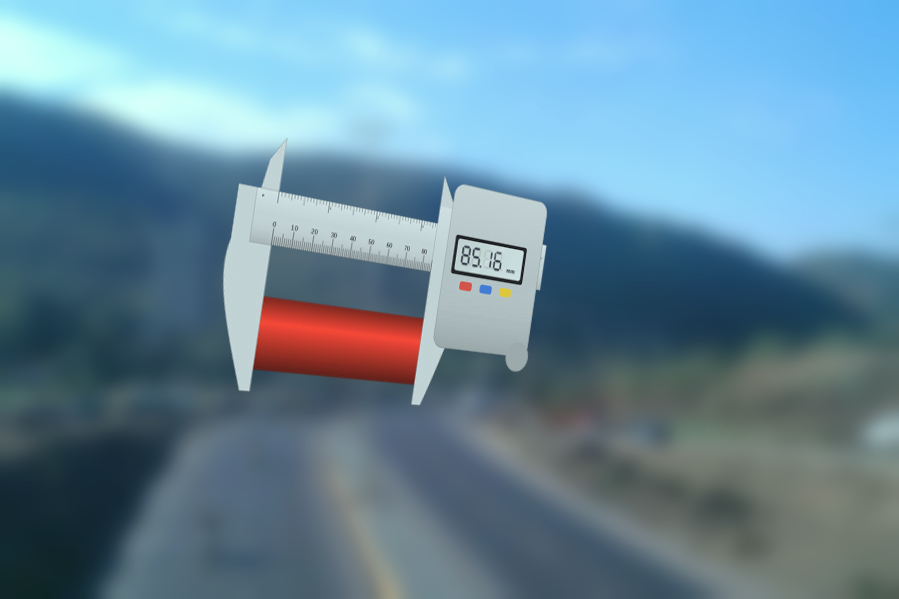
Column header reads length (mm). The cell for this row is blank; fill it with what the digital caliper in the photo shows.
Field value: 85.16 mm
